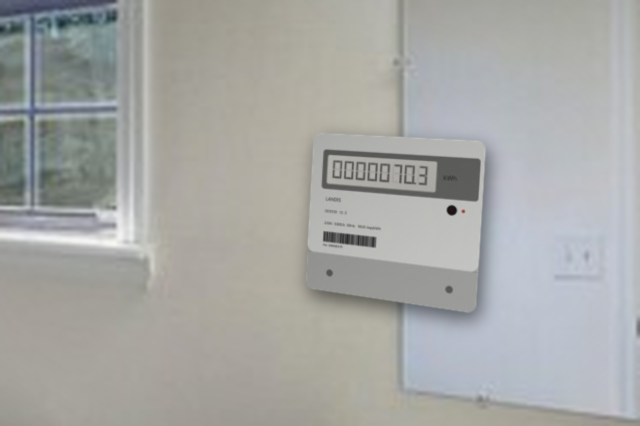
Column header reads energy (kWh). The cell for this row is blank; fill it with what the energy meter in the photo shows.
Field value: 70.3 kWh
